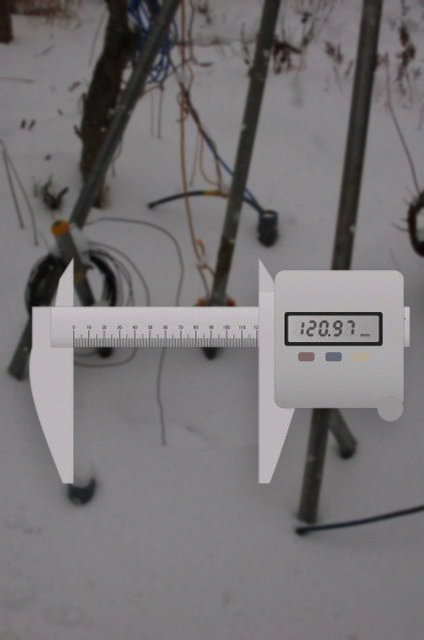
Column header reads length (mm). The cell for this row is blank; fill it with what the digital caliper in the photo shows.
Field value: 120.97 mm
